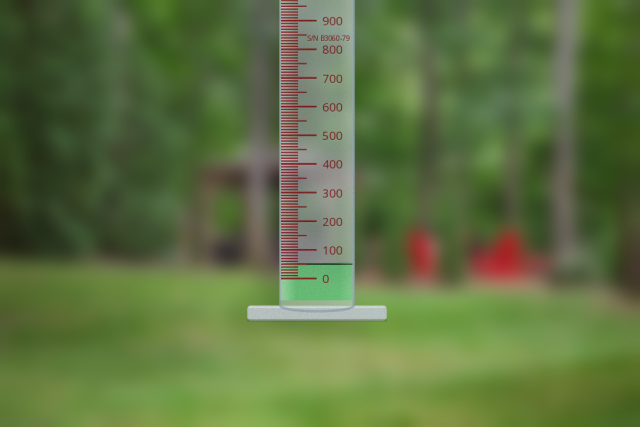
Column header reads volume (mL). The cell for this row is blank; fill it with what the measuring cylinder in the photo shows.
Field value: 50 mL
